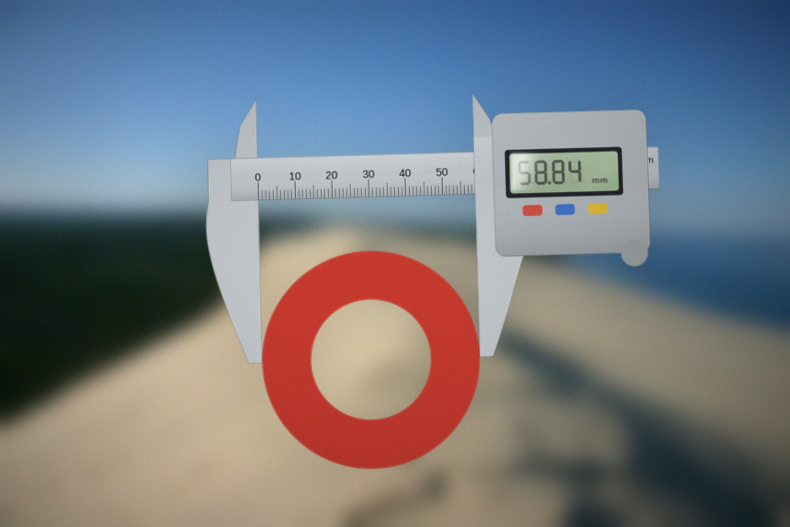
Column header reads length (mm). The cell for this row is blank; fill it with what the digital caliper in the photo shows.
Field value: 58.84 mm
